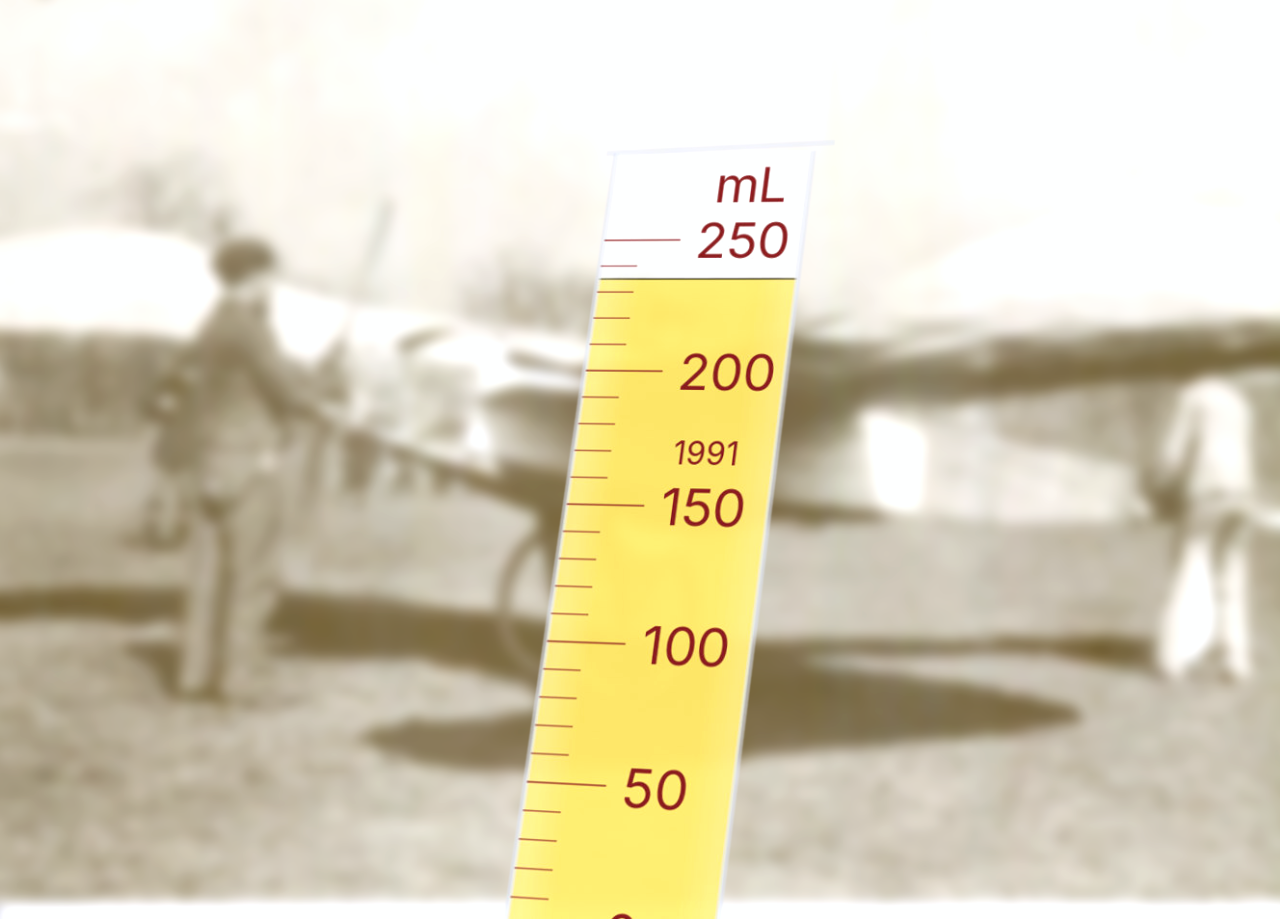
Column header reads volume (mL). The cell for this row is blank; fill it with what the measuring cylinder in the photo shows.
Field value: 235 mL
